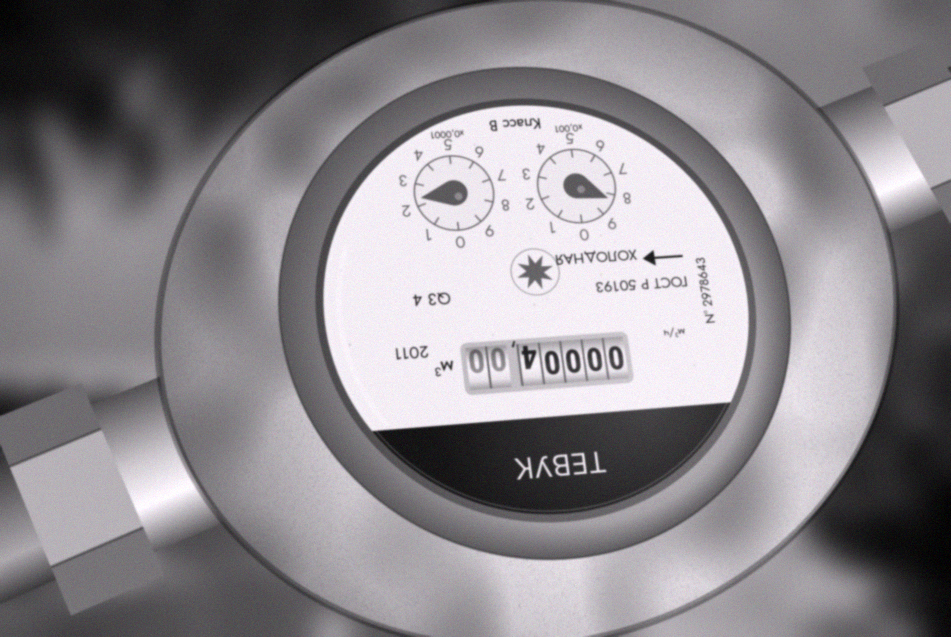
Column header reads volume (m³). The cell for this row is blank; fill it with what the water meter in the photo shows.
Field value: 3.9982 m³
